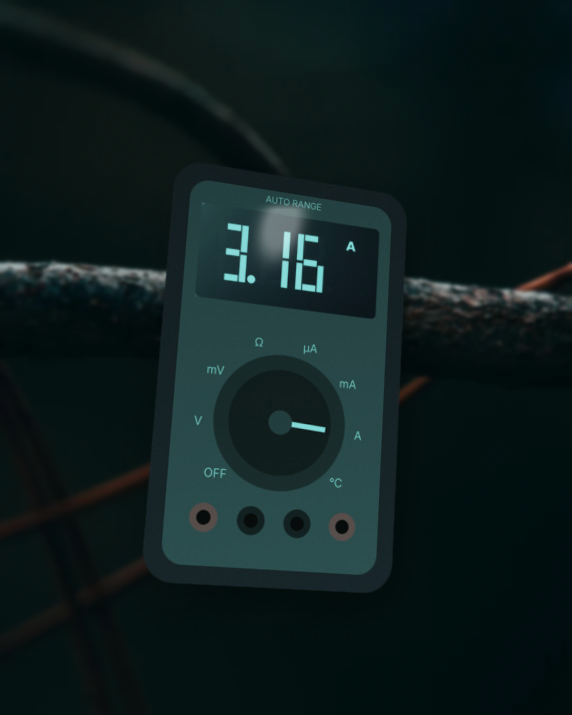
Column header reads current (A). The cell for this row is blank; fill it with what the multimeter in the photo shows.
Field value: 3.16 A
